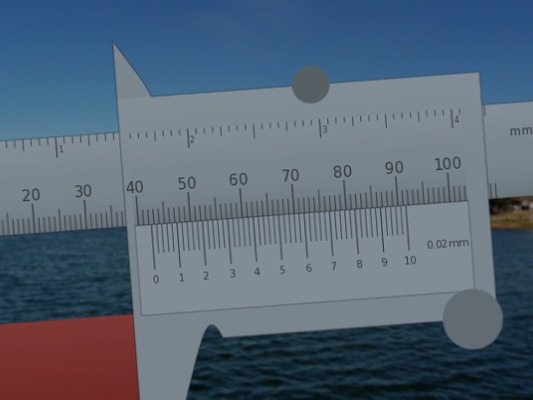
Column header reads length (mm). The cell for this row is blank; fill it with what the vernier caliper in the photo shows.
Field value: 42.5 mm
